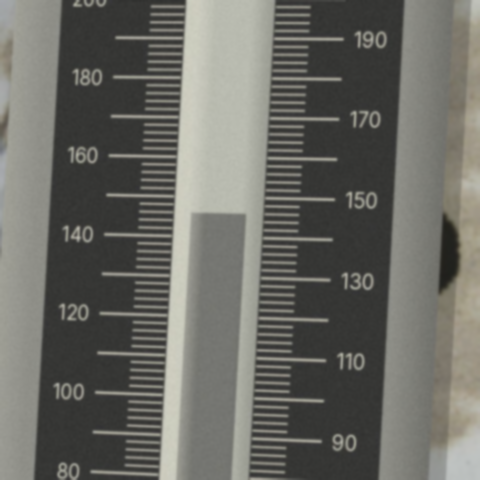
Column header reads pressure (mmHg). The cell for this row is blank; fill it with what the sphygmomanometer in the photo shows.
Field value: 146 mmHg
